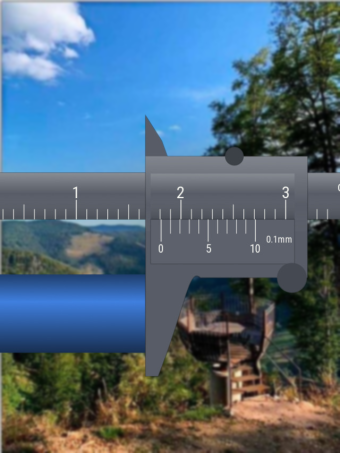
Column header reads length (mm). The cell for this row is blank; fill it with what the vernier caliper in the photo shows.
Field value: 18.1 mm
